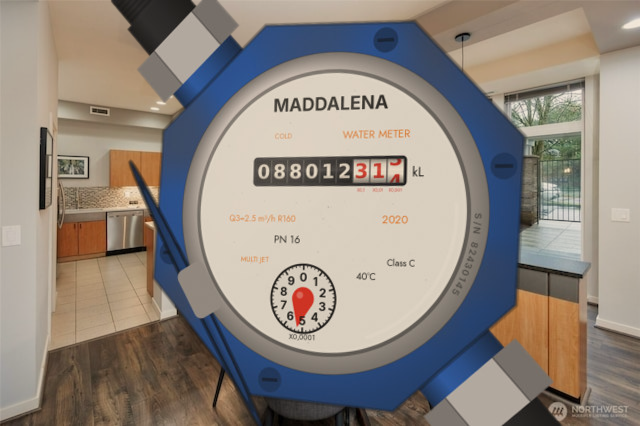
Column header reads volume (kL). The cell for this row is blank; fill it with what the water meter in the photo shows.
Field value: 88012.3135 kL
